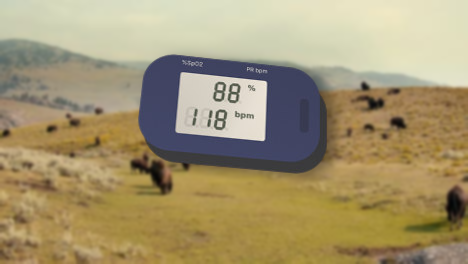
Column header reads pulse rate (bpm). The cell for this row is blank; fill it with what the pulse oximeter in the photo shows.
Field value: 118 bpm
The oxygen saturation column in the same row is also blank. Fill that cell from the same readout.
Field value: 88 %
